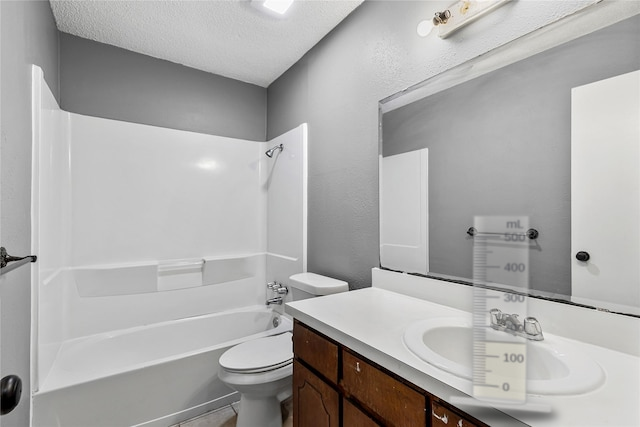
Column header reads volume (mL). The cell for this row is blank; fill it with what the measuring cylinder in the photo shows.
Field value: 150 mL
